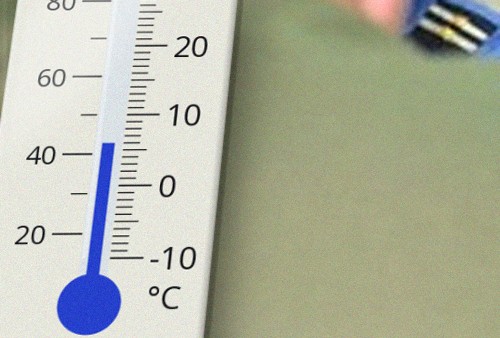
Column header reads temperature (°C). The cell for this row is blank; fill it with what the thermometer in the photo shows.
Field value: 6 °C
